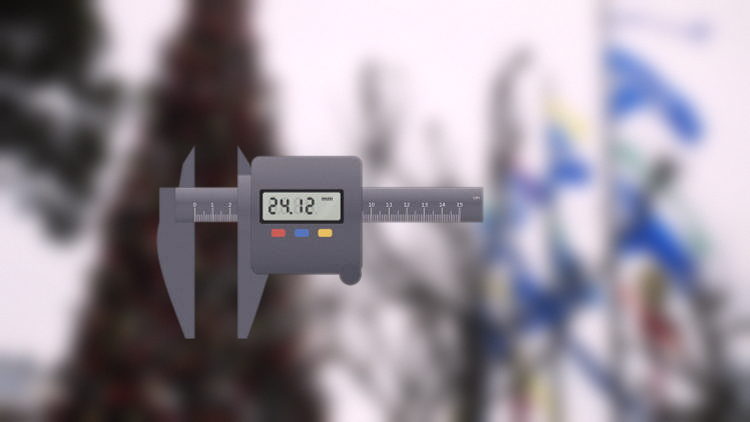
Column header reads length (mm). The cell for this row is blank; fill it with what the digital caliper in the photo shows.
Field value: 24.12 mm
